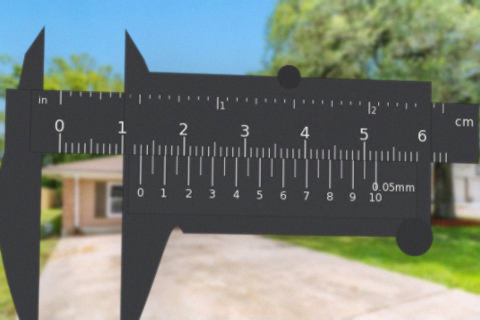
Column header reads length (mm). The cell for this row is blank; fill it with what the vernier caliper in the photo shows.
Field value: 13.0 mm
